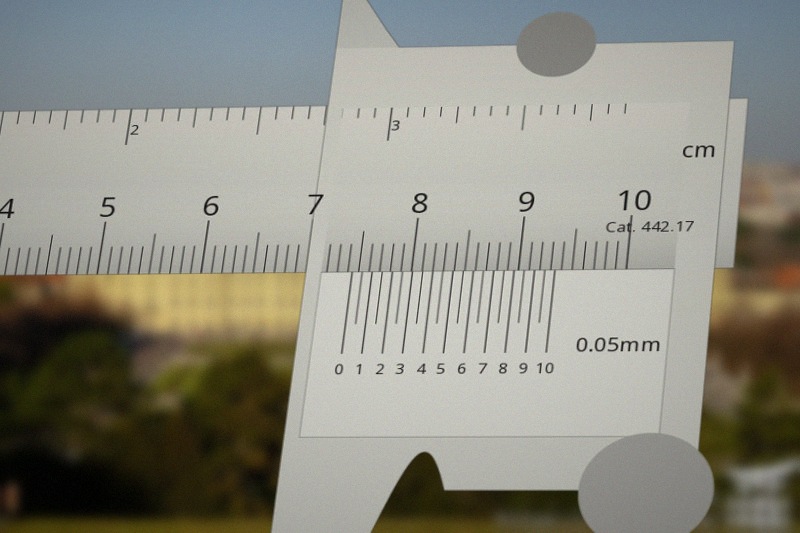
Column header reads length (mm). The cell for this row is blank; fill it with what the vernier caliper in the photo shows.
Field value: 74.4 mm
